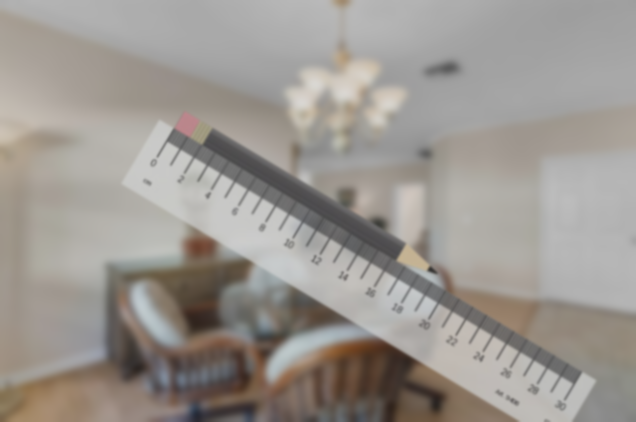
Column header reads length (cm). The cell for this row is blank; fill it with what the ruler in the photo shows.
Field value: 19 cm
